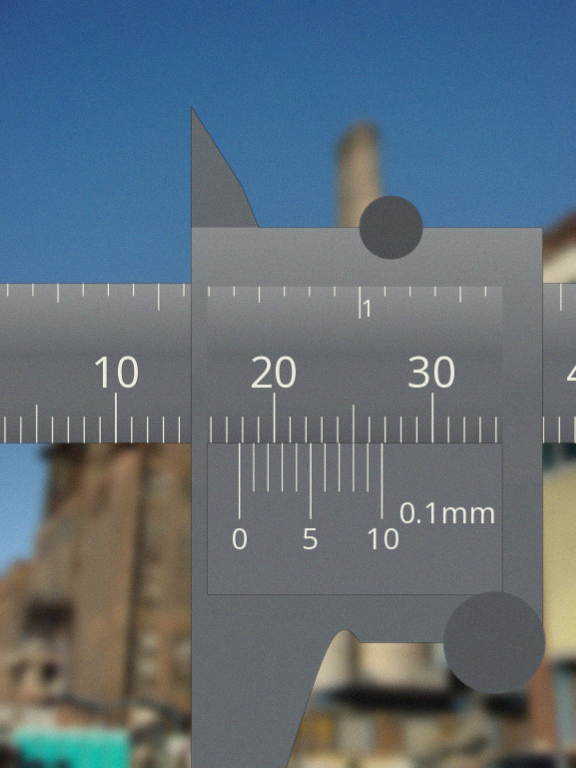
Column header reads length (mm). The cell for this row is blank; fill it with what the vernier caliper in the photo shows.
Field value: 17.8 mm
